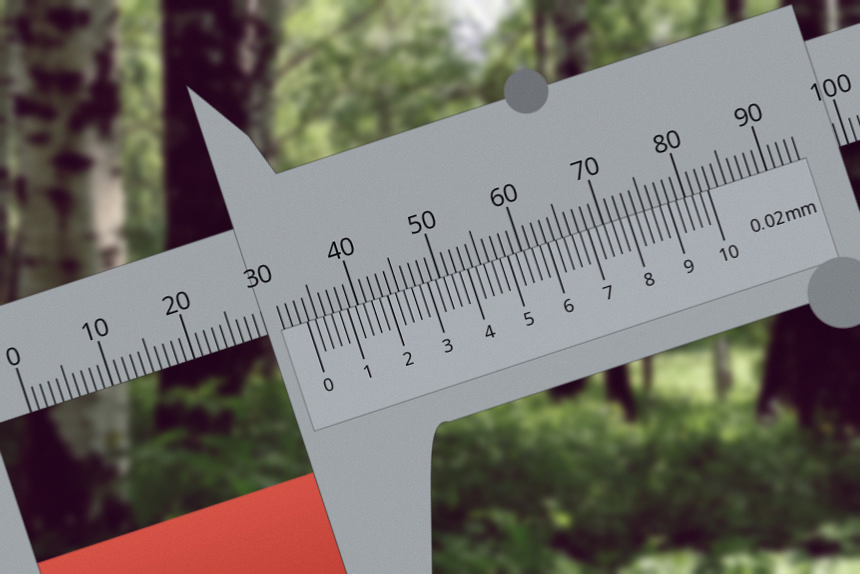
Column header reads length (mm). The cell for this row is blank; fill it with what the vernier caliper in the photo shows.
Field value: 33.8 mm
